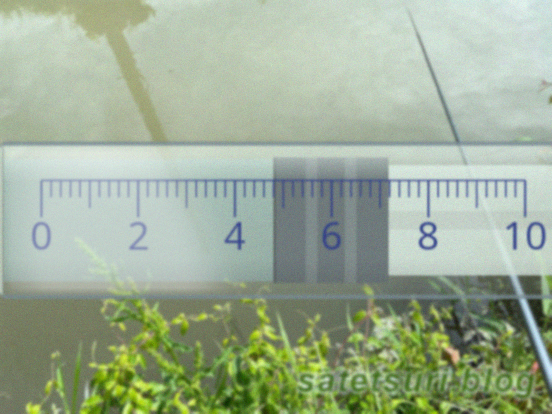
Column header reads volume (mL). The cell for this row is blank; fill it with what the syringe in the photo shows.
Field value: 4.8 mL
